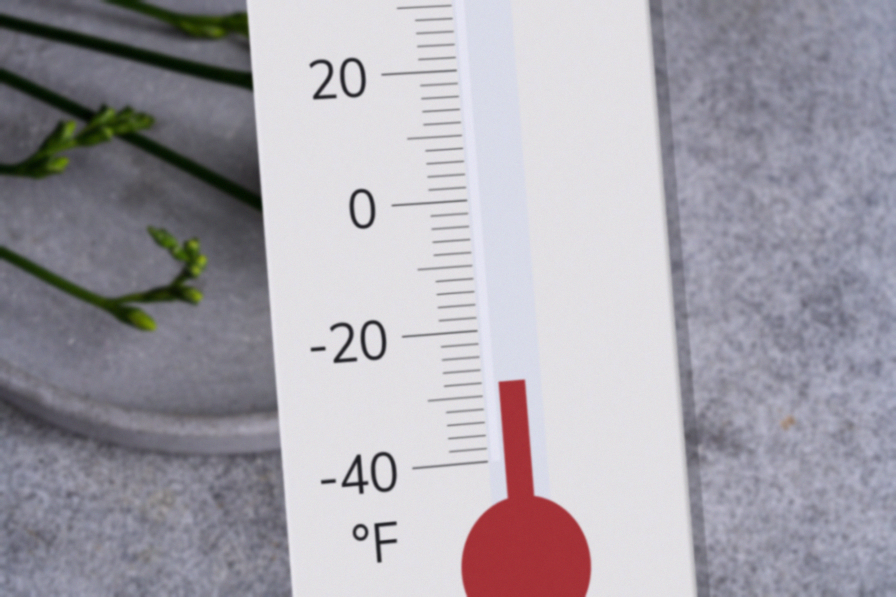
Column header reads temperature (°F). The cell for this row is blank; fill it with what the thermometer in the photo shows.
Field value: -28 °F
